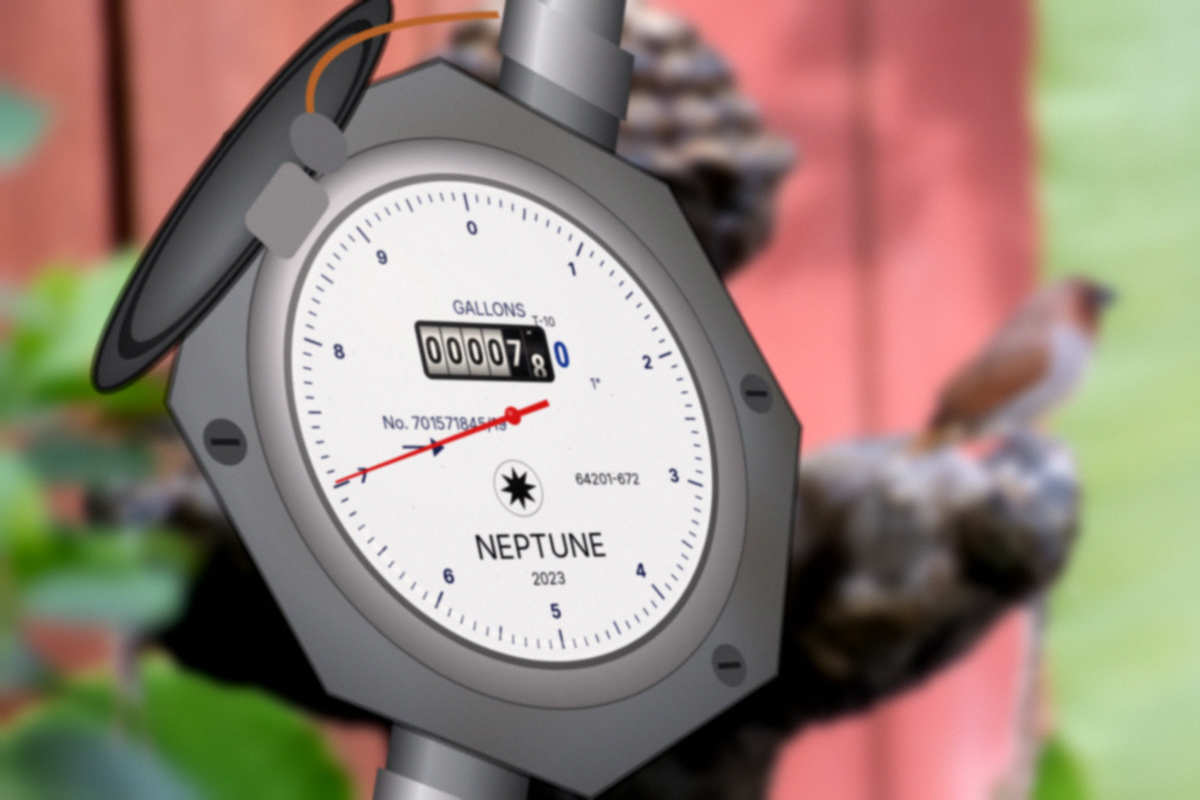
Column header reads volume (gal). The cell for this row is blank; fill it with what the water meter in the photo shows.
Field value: 777.0 gal
